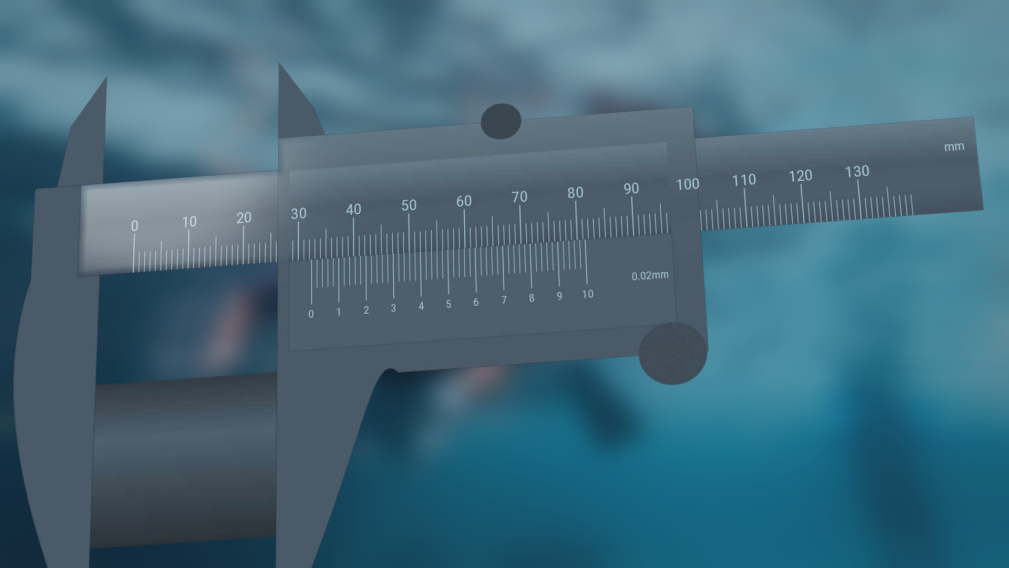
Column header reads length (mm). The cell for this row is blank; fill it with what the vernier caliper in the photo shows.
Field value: 32.4 mm
